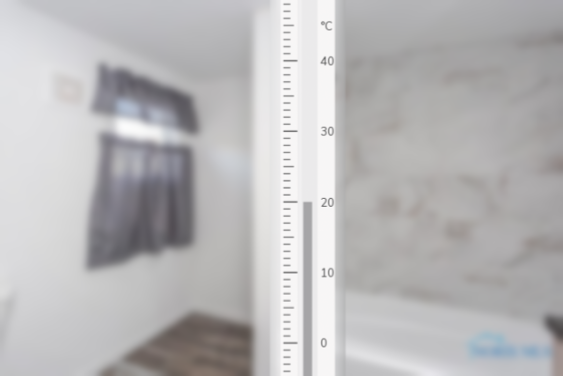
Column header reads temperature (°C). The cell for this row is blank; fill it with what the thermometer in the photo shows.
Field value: 20 °C
